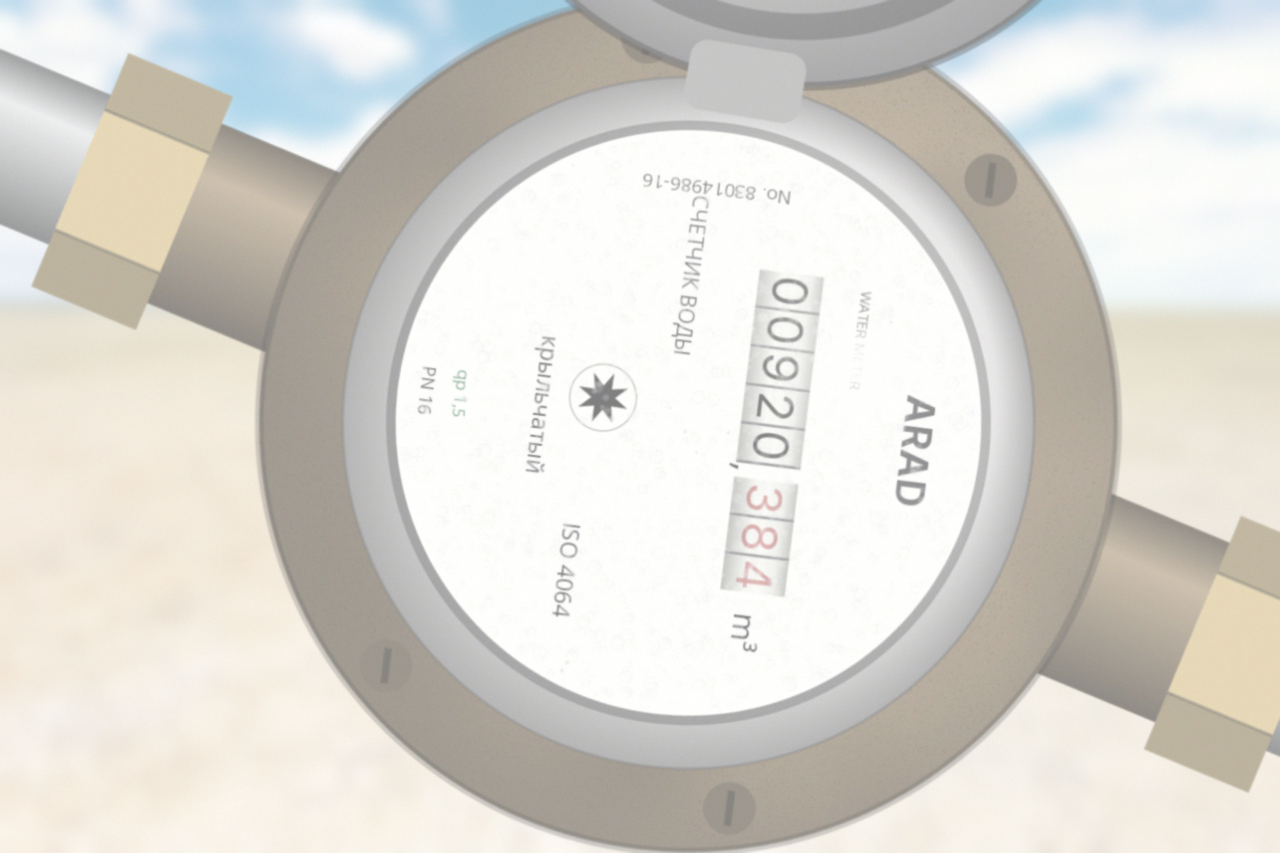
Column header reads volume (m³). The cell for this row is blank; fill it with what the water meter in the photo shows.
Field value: 920.384 m³
